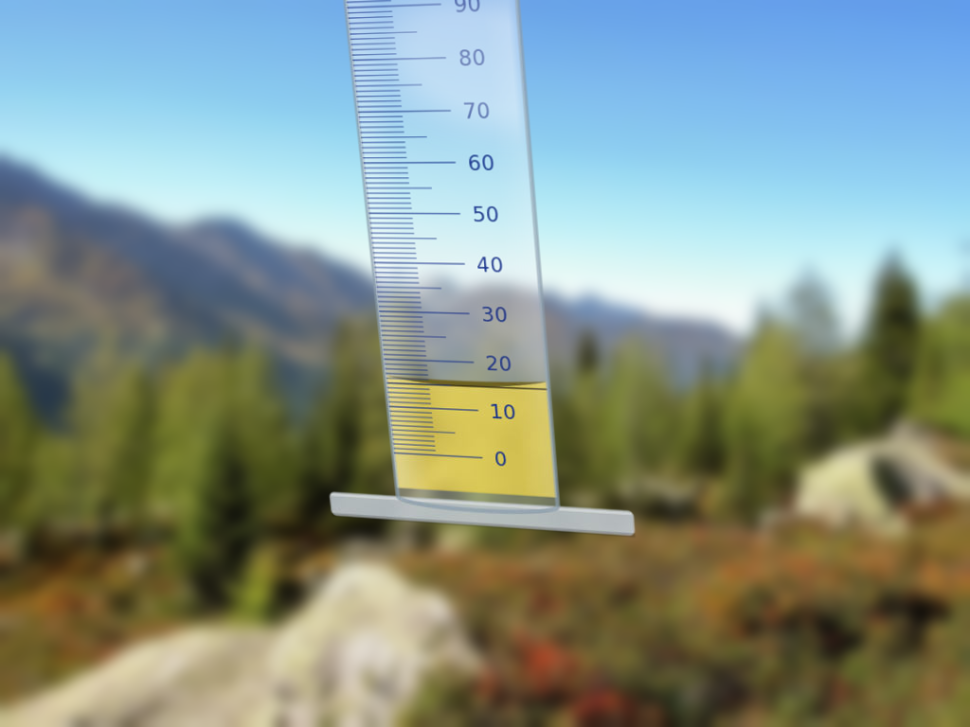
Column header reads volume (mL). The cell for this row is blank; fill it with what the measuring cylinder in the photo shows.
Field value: 15 mL
